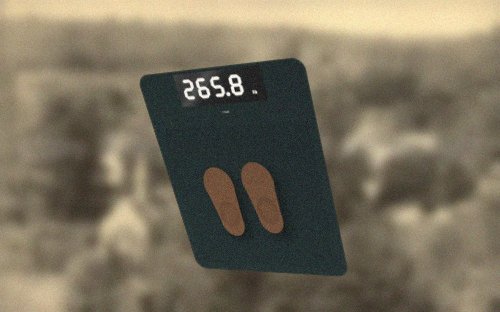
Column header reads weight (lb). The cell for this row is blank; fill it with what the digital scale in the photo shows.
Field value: 265.8 lb
